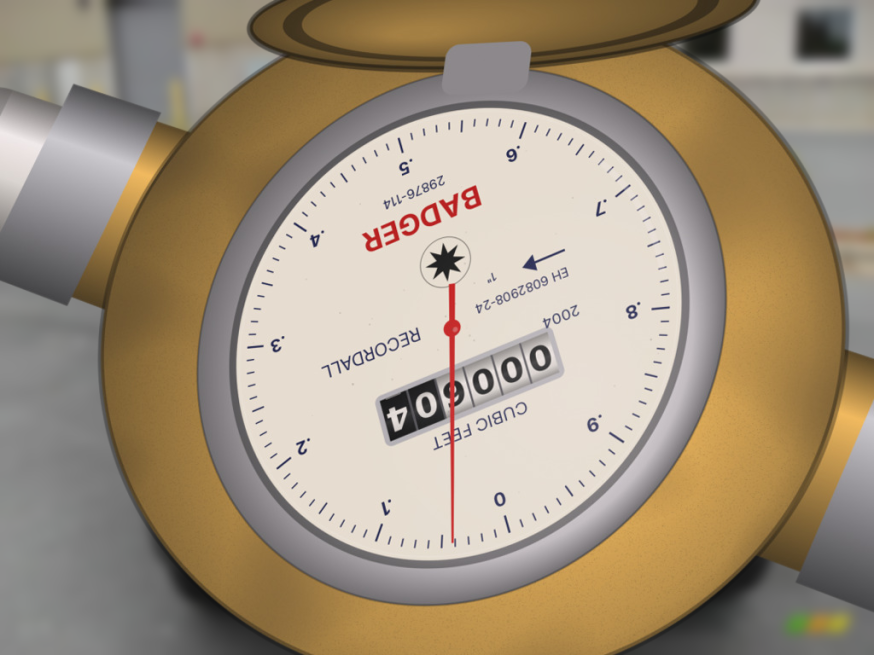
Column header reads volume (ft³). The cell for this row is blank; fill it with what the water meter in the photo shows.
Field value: 604.04 ft³
